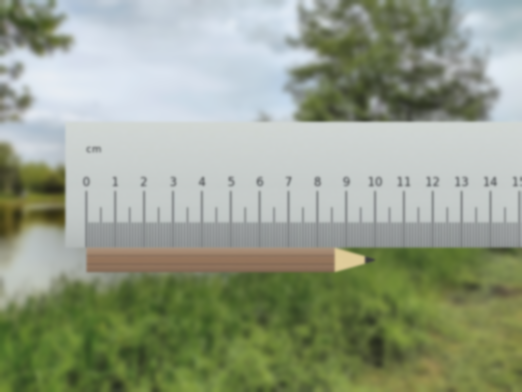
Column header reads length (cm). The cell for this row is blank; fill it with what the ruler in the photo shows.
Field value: 10 cm
